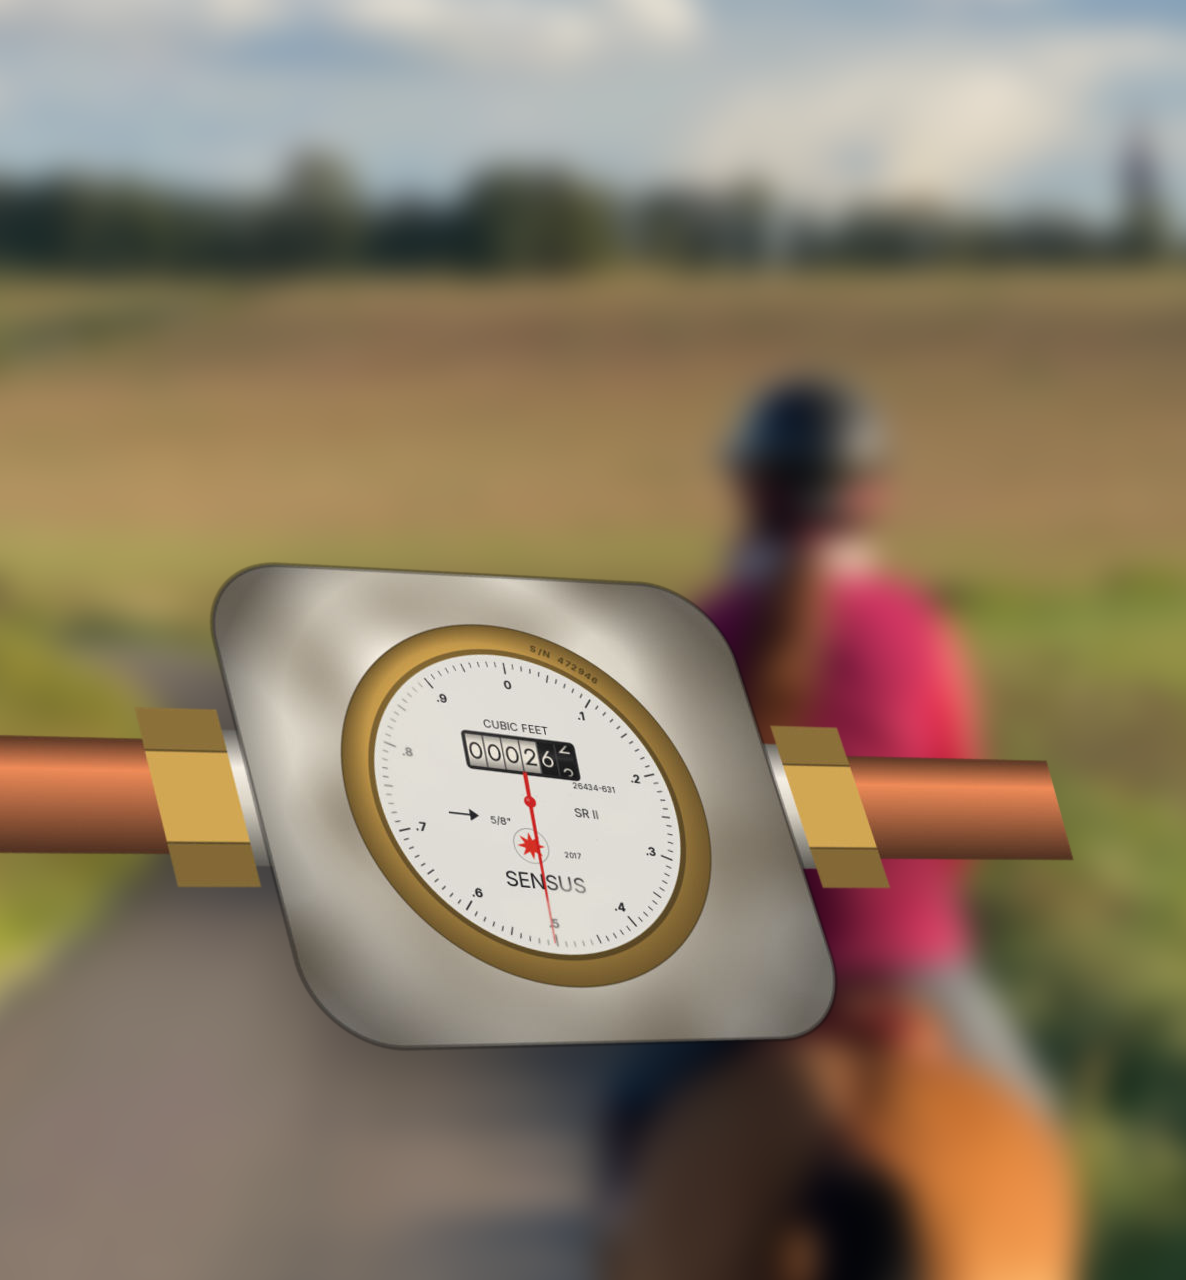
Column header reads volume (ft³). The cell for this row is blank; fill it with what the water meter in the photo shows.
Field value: 262.50 ft³
